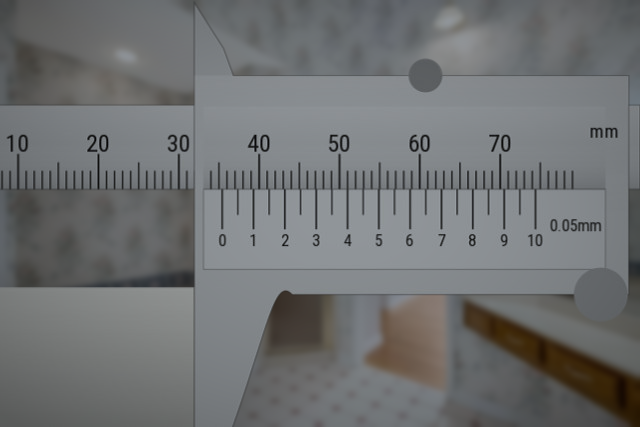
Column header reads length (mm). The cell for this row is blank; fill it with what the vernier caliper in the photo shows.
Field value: 35.4 mm
